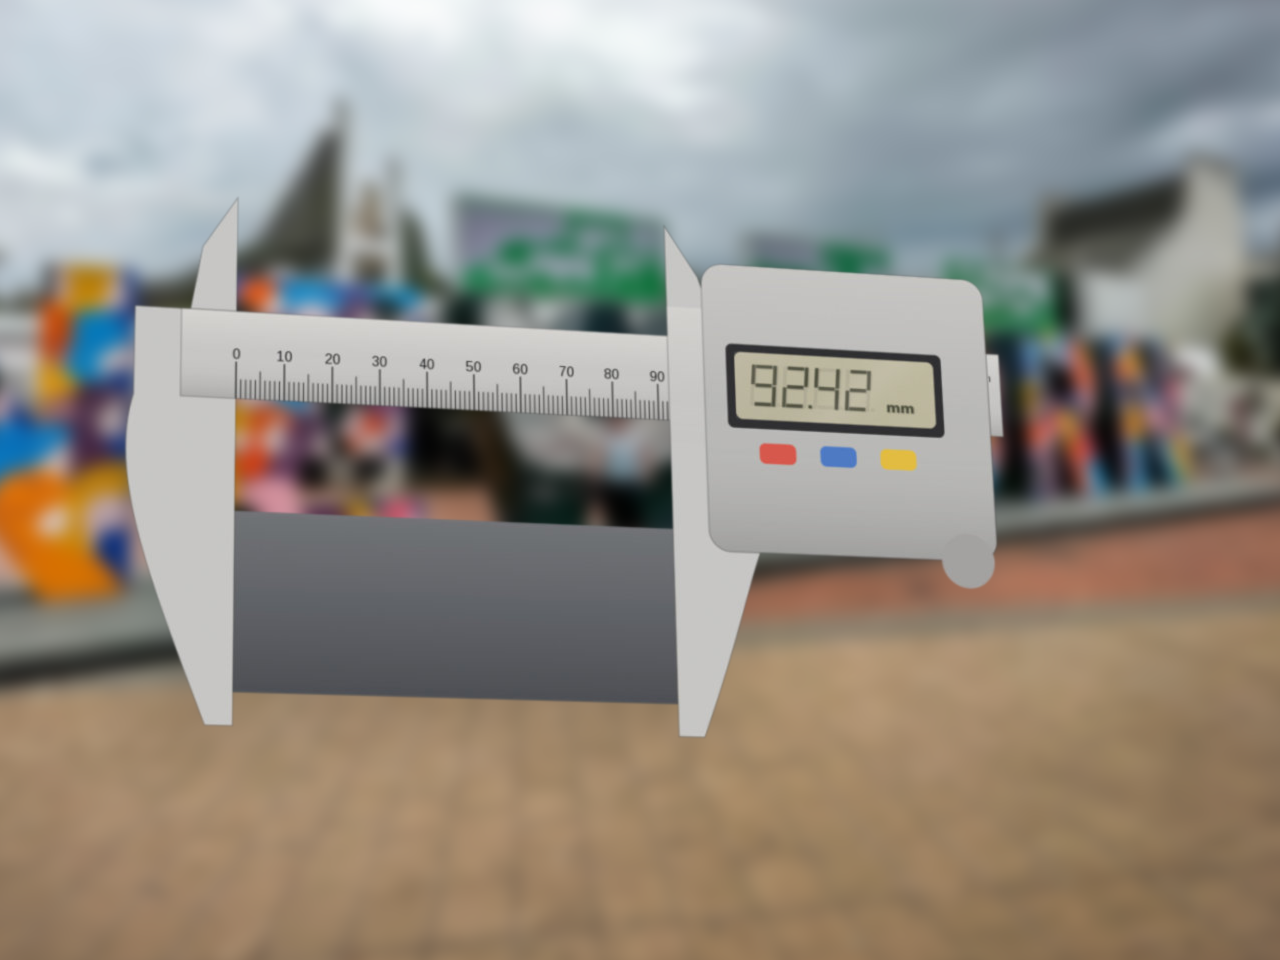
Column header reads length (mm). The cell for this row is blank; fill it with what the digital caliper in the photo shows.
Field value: 92.42 mm
